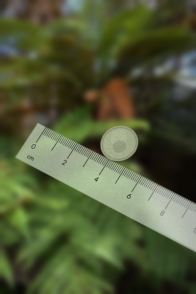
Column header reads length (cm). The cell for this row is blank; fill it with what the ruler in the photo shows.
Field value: 2 cm
